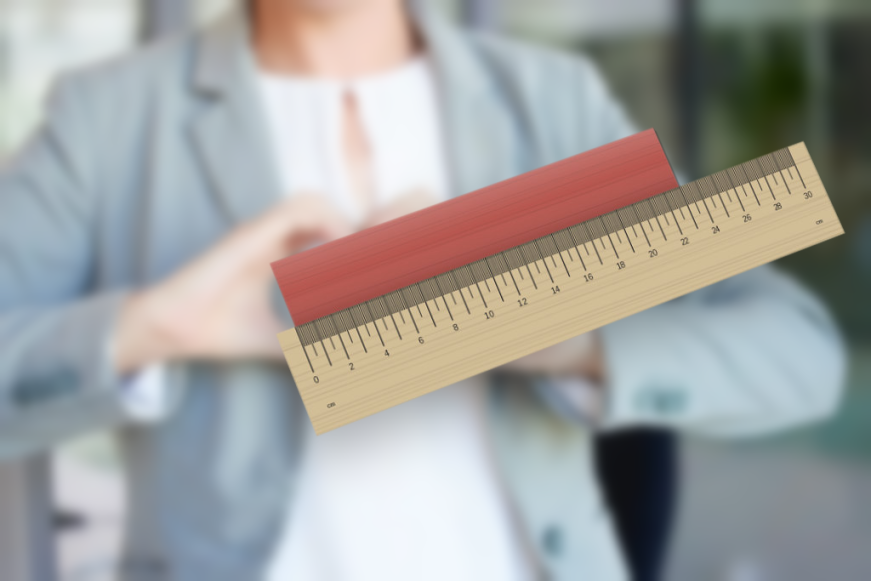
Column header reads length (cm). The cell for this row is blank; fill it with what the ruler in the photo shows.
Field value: 23 cm
